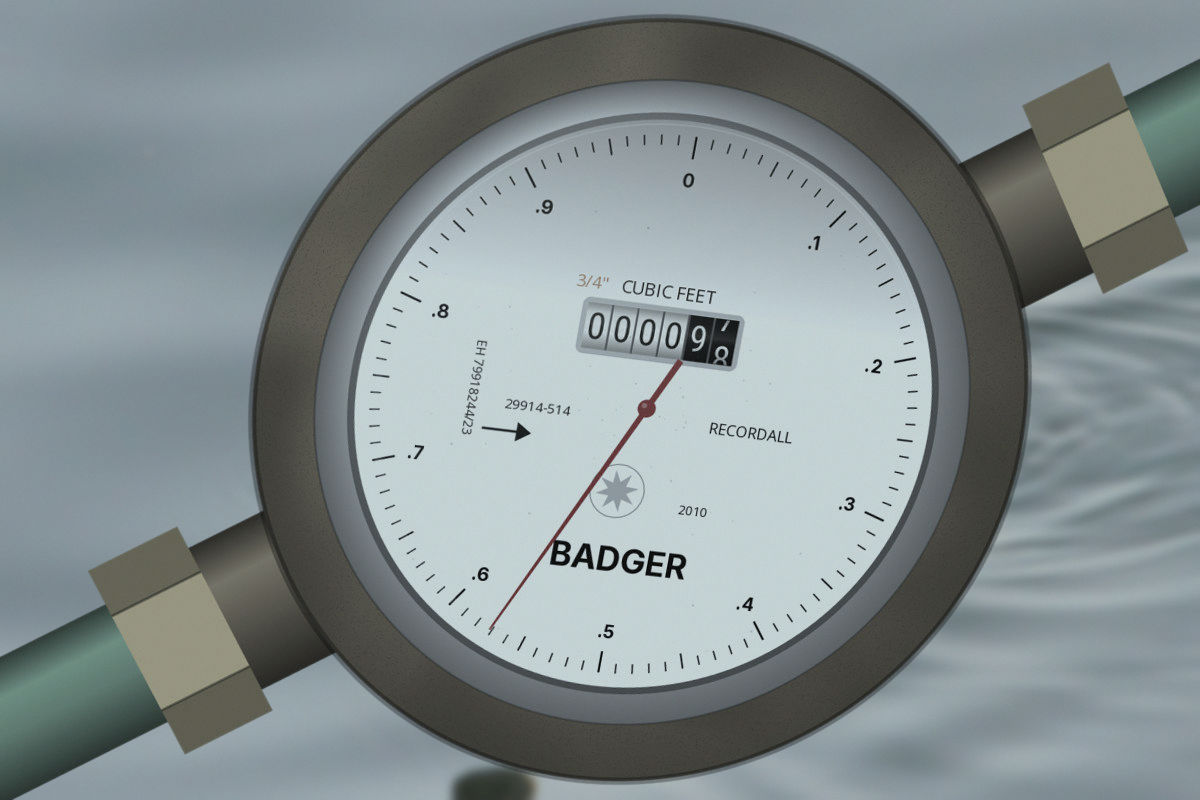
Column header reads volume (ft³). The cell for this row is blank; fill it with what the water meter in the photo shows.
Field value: 97.57 ft³
